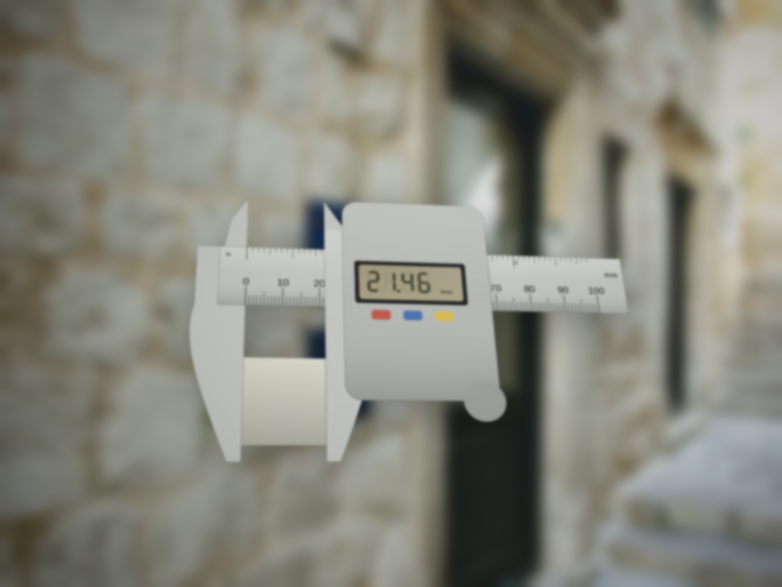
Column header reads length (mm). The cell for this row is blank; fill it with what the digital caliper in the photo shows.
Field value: 21.46 mm
